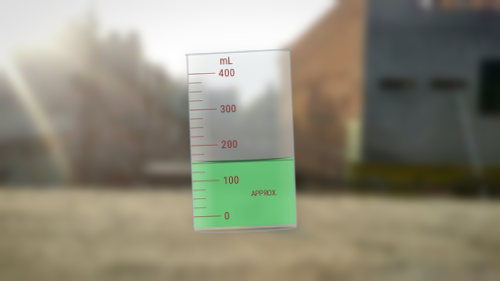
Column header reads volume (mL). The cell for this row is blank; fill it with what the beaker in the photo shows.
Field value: 150 mL
